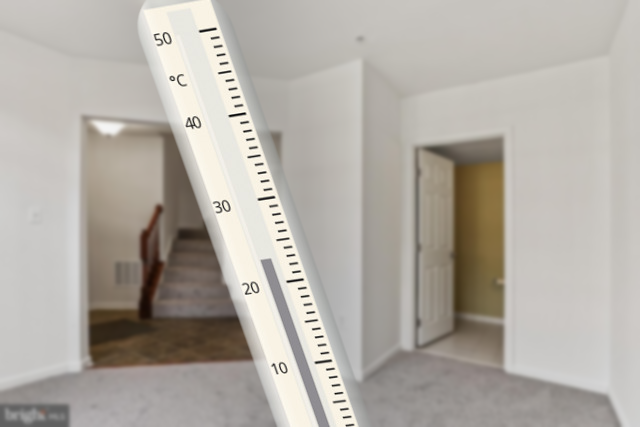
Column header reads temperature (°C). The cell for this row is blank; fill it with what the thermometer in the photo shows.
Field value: 23 °C
